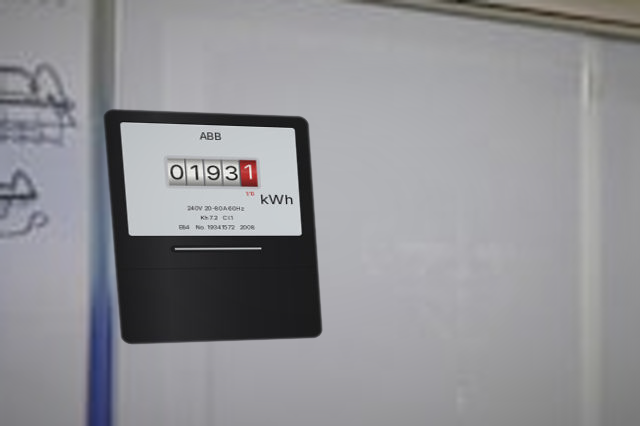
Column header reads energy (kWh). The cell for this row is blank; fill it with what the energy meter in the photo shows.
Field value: 193.1 kWh
